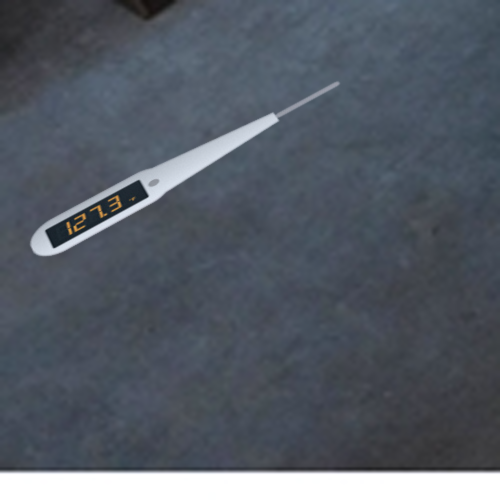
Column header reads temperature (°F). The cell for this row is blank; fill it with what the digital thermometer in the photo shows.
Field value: 127.3 °F
